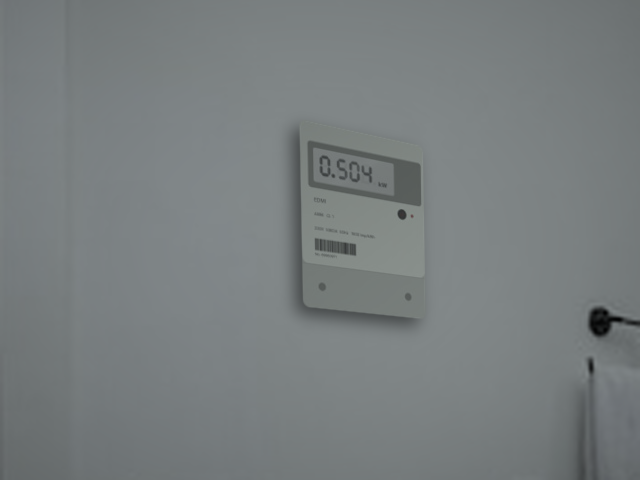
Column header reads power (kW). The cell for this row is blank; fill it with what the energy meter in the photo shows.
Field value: 0.504 kW
